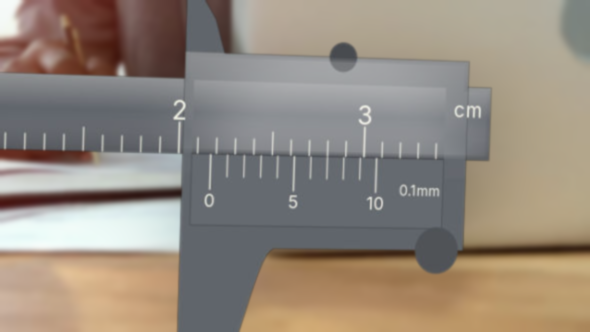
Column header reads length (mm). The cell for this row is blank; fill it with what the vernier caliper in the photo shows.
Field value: 21.7 mm
